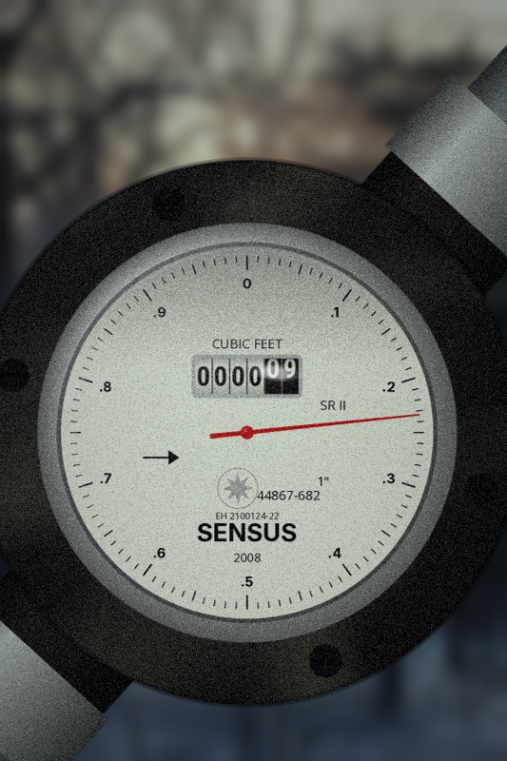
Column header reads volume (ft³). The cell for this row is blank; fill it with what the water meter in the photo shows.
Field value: 9.23 ft³
